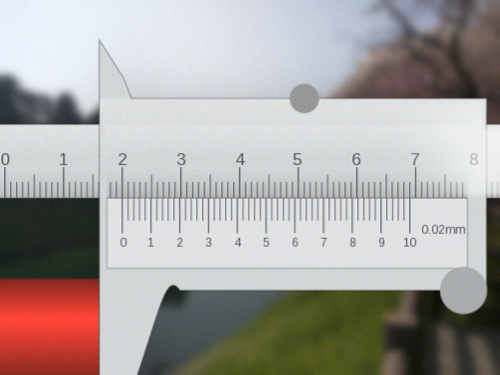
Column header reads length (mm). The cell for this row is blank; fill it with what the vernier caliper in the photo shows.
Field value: 20.0 mm
